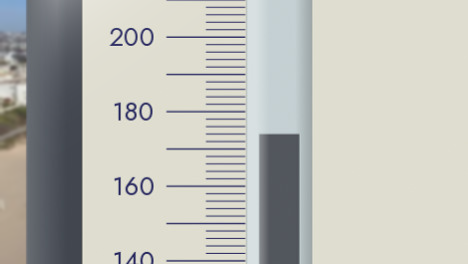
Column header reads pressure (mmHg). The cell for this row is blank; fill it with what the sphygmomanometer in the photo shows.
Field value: 174 mmHg
